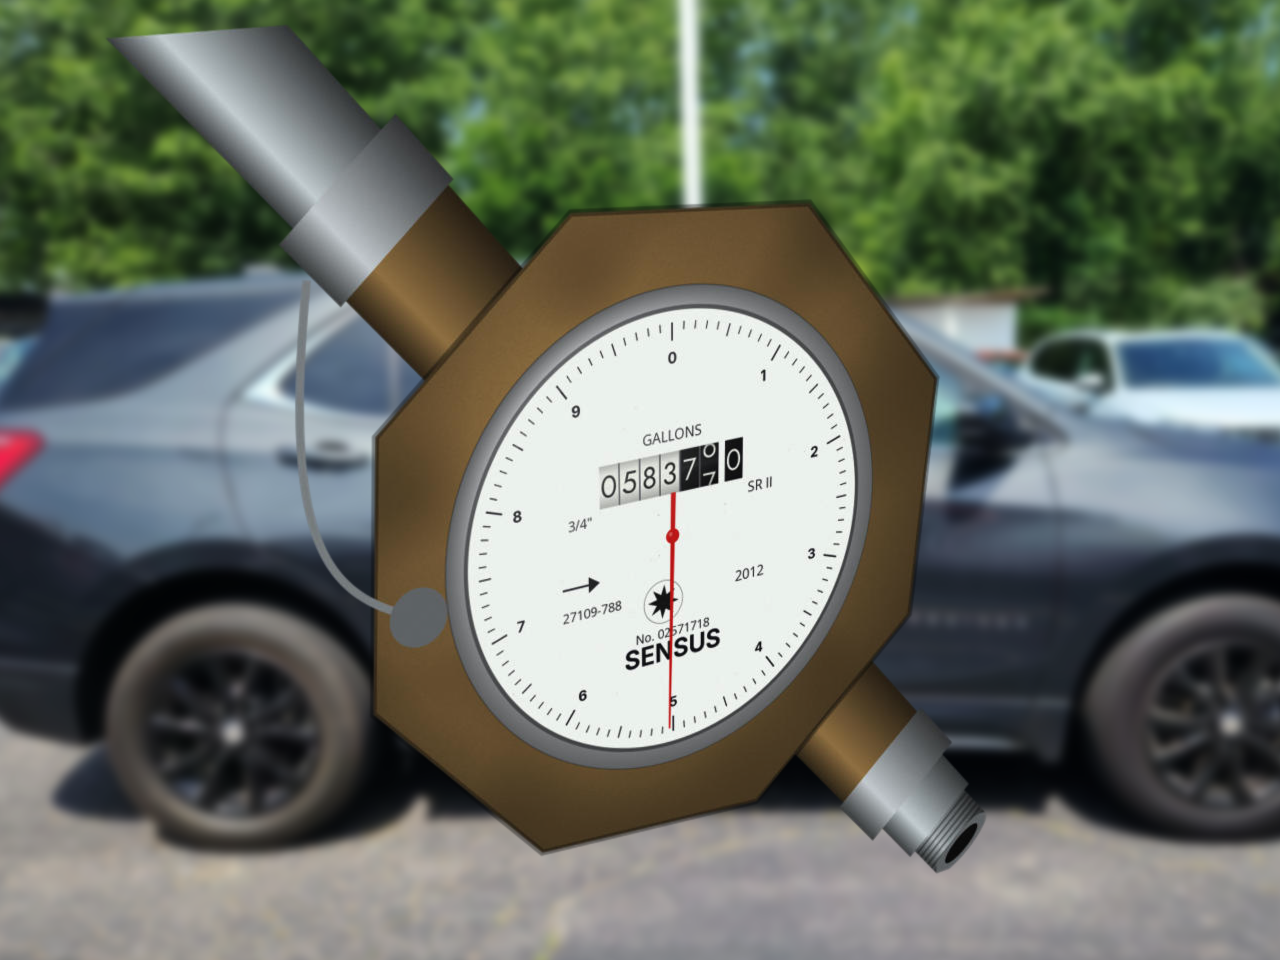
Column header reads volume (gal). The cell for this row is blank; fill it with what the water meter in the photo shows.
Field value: 583765.0 gal
